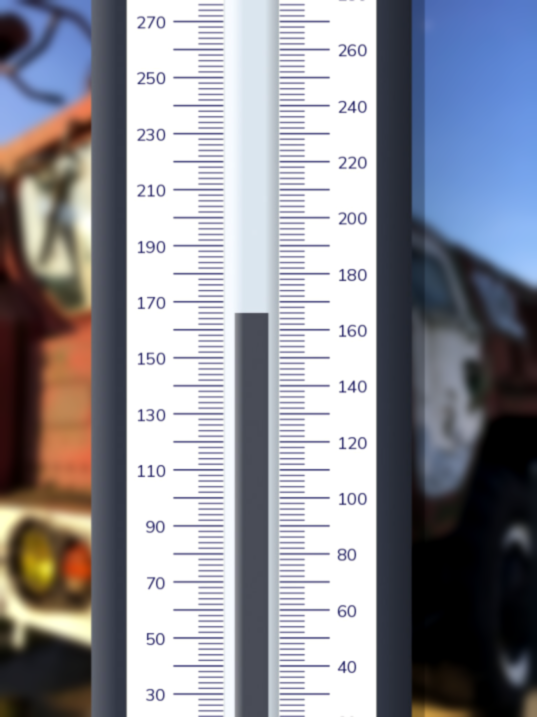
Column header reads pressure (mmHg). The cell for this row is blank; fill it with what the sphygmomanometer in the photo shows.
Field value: 166 mmHg
